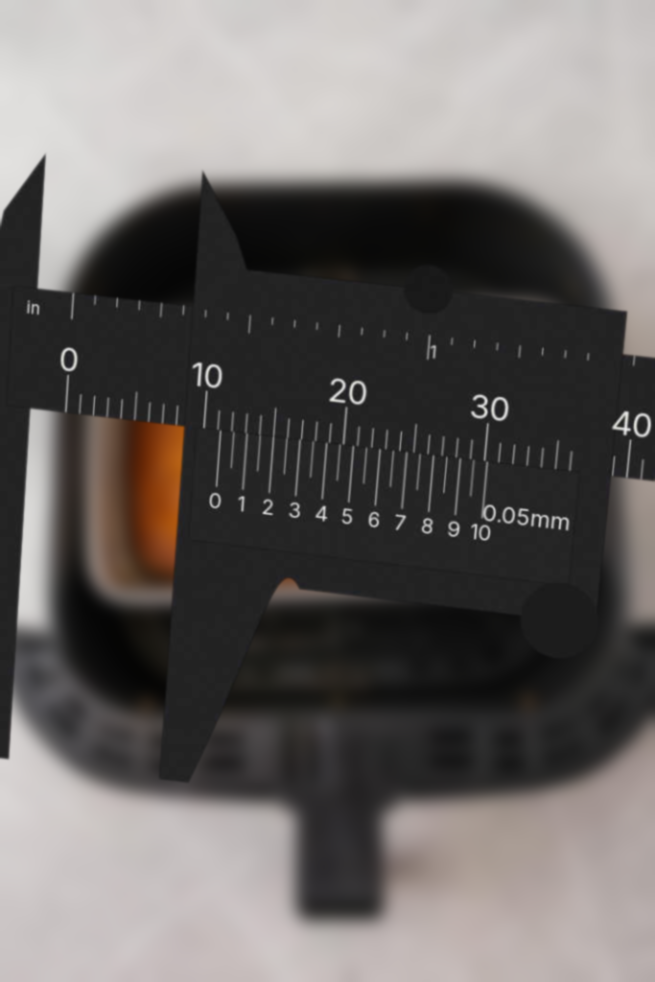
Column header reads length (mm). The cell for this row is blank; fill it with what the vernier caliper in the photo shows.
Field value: 11.2 mm
